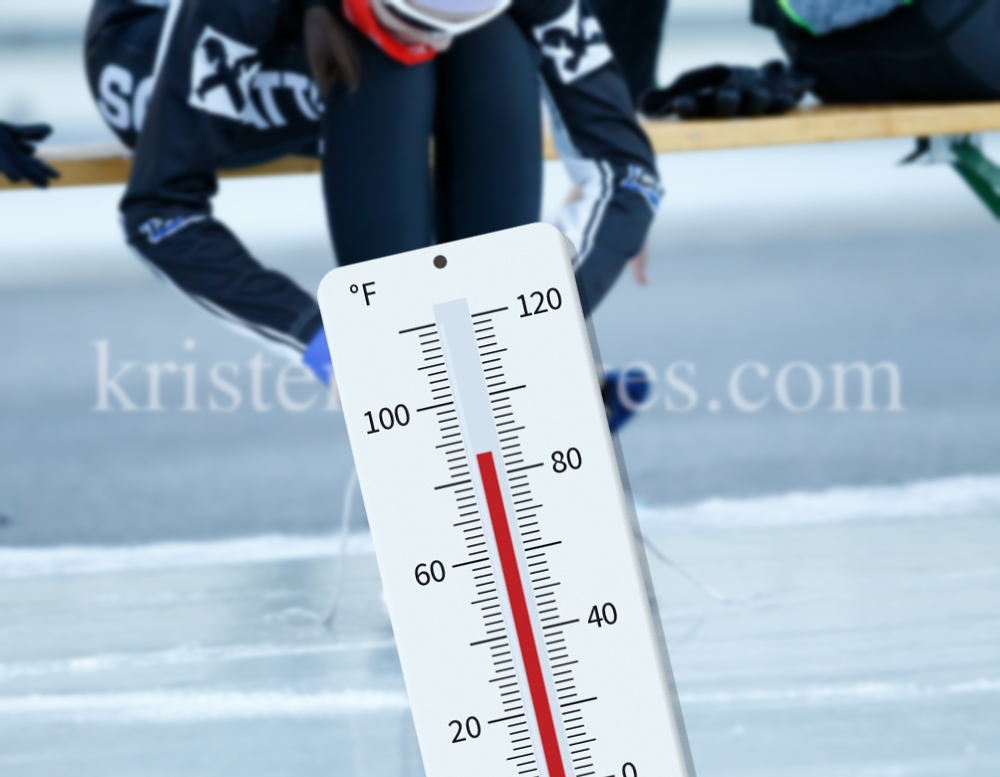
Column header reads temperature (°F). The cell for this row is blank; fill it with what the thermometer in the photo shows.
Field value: 86 °F
